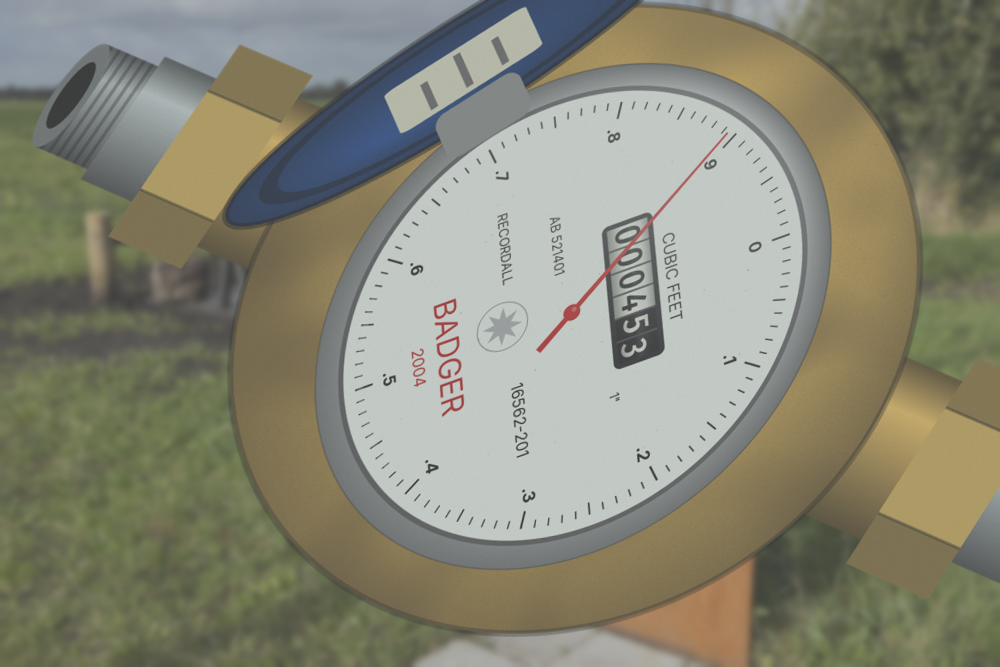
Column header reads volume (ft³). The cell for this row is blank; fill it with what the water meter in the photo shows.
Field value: 452.89 ft³
